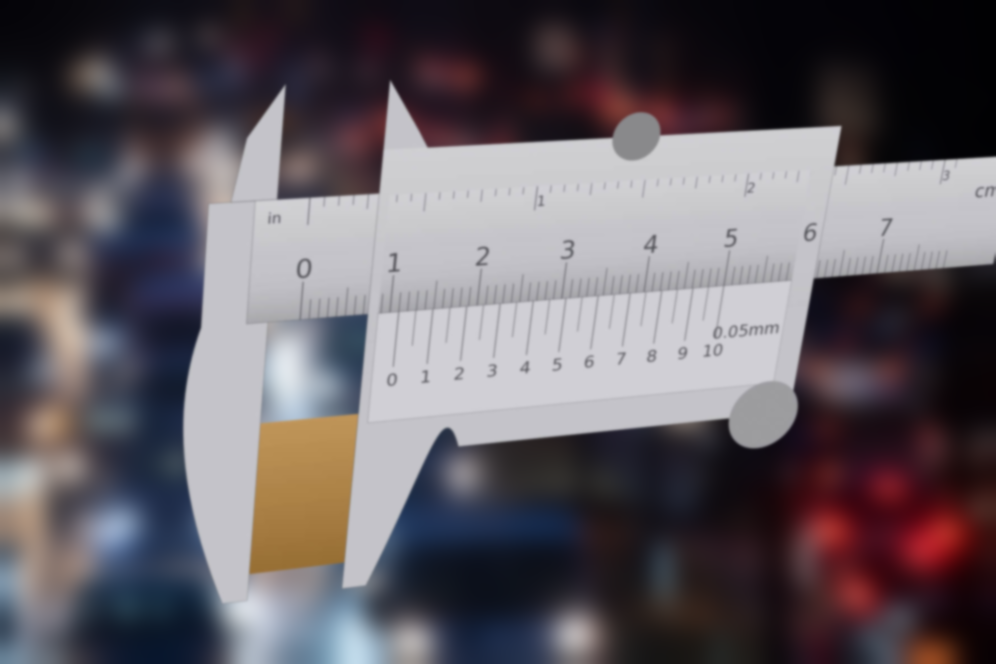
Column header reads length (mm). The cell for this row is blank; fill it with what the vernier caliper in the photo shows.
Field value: 11.0 mm
